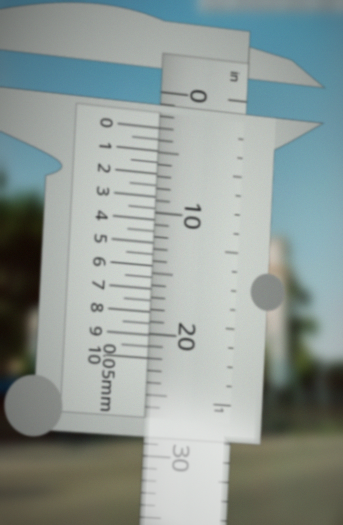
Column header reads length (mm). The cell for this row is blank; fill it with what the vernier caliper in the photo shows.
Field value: 3.0 mm
